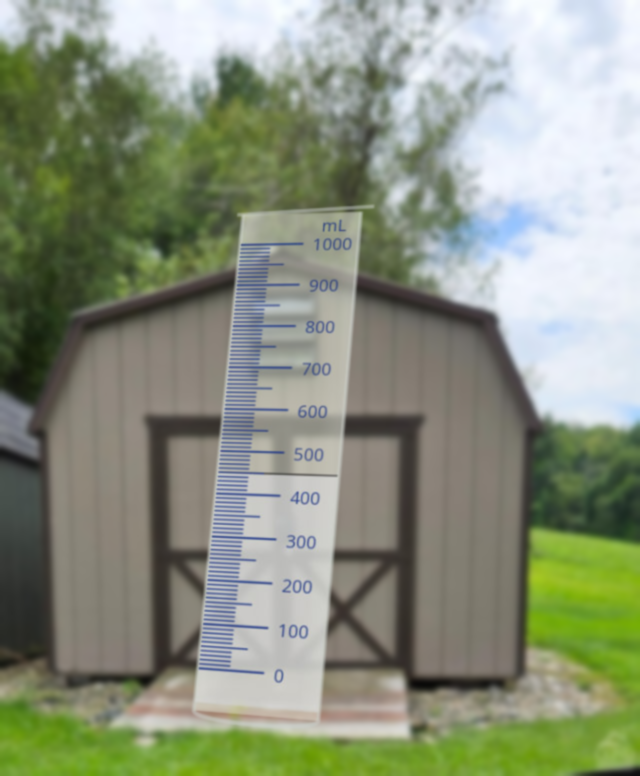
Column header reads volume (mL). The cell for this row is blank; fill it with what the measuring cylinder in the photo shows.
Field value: 450 mL
